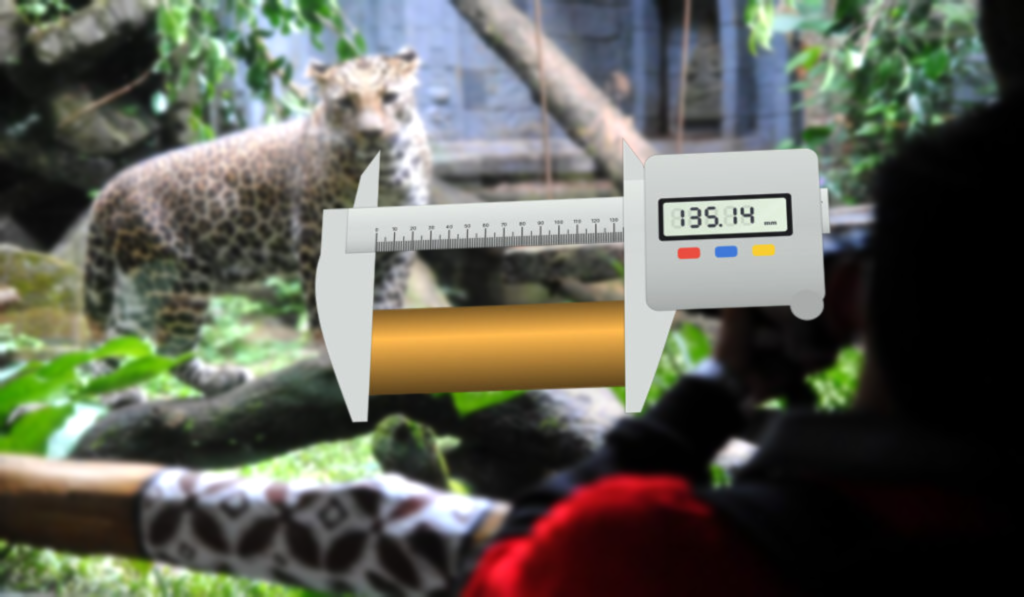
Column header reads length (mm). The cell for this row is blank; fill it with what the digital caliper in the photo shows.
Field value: 135.14 mm
